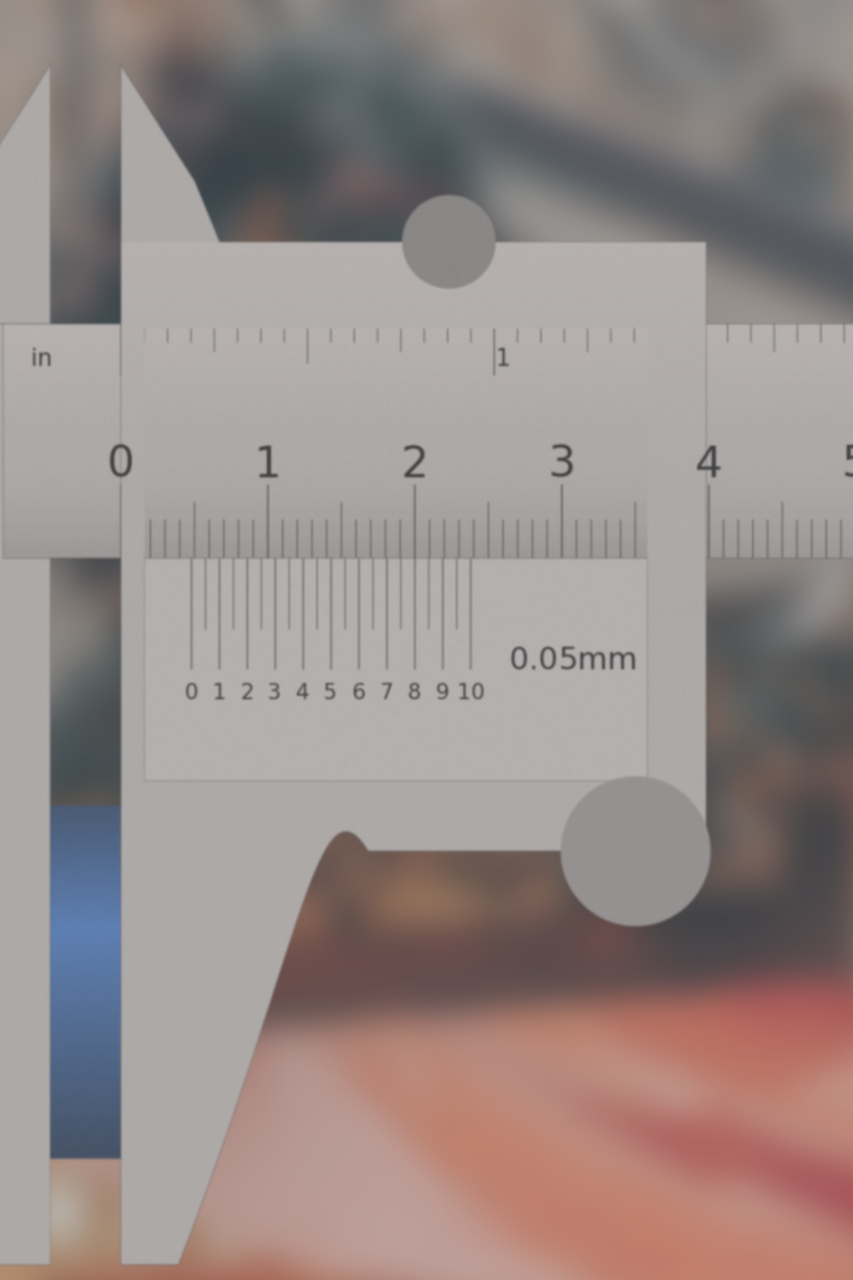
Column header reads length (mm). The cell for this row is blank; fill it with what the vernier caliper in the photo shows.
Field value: 4.8 mm
